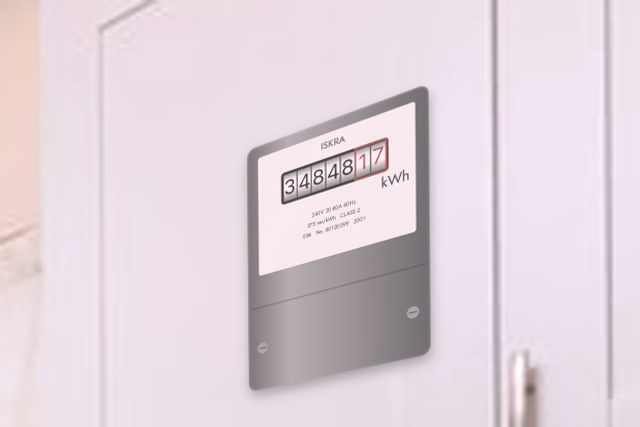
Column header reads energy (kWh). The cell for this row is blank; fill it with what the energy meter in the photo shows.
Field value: 34848.17 kWh
